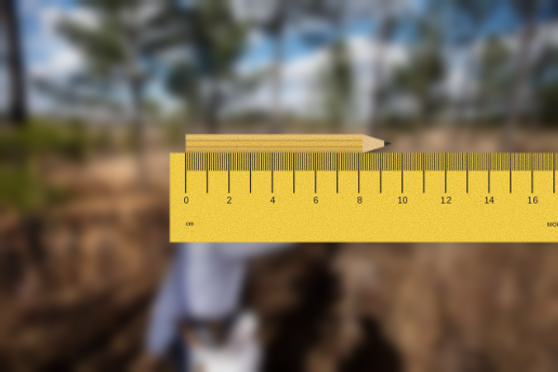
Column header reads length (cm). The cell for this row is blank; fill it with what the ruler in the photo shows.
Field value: 9.5 cm
